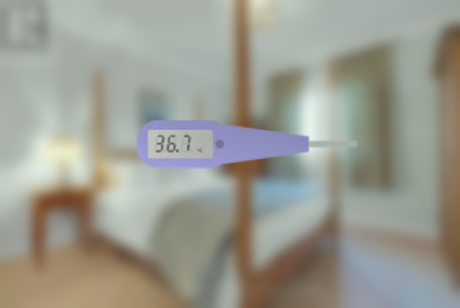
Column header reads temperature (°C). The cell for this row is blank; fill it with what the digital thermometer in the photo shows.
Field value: 36.7 °C
